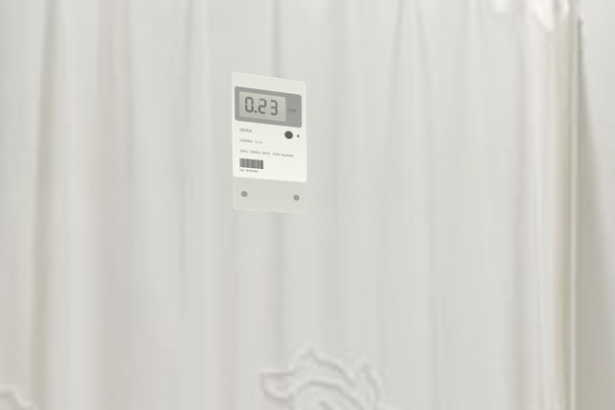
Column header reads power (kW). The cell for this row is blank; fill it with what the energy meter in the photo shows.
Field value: 0.23 kW
